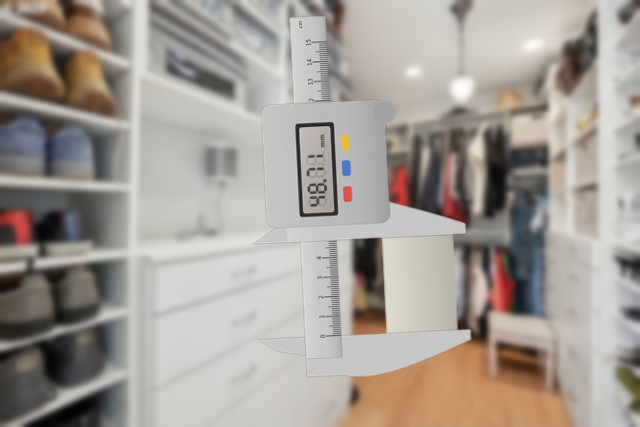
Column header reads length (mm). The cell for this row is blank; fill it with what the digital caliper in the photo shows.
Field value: 48.71 mm
